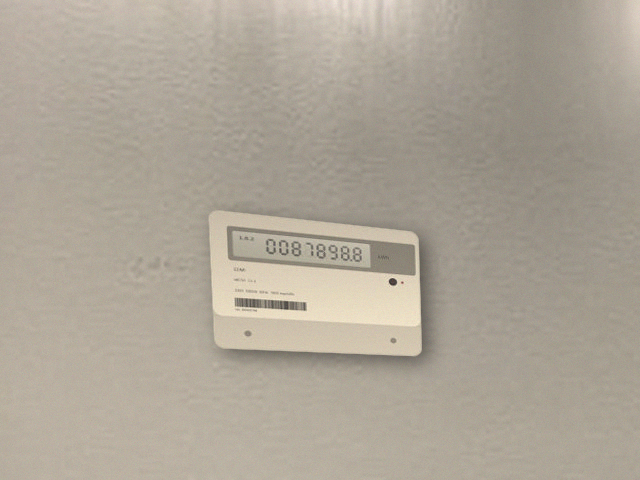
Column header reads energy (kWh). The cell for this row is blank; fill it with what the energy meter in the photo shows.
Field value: 87898.8 kWh
